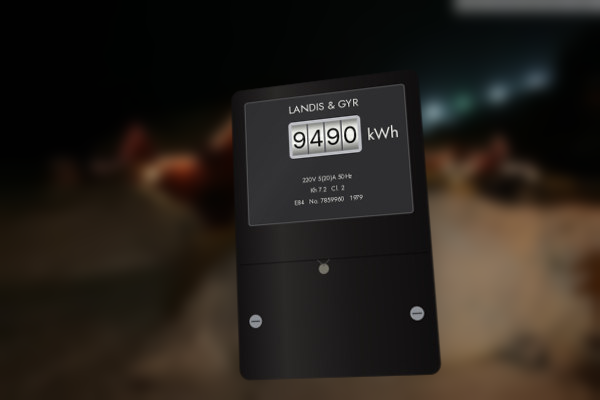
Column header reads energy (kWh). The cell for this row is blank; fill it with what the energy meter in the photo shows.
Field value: 9490 kWh
